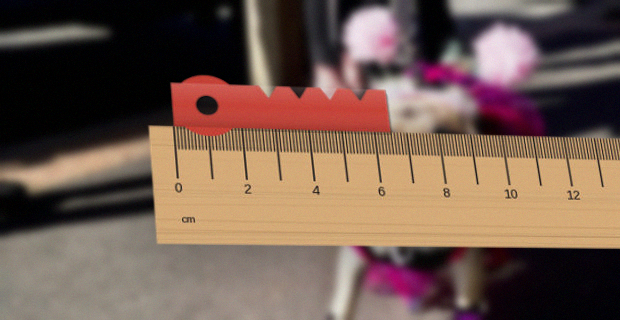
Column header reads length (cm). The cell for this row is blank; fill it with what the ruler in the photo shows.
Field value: 6.5 cm
